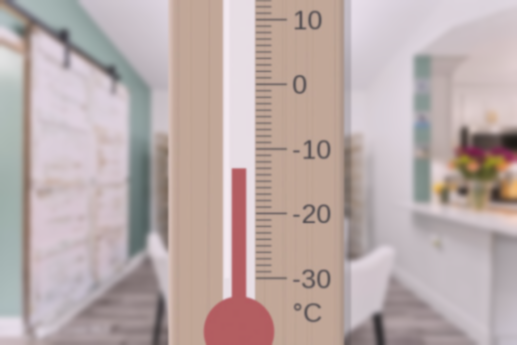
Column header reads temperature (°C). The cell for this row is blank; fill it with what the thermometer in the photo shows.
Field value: -13 °C
